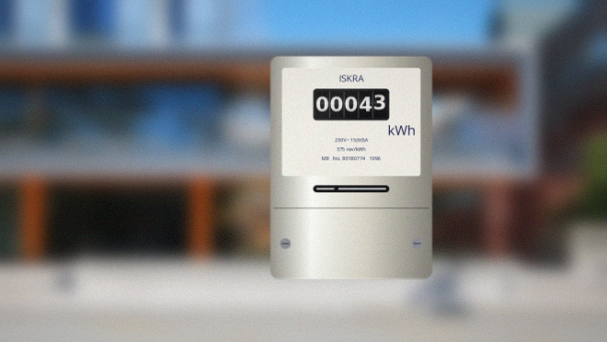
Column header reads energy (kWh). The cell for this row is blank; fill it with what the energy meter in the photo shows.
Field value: 43 kWh
